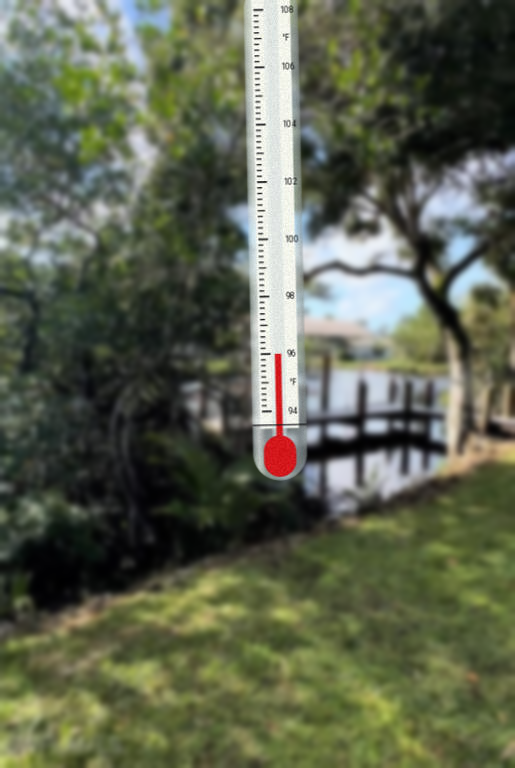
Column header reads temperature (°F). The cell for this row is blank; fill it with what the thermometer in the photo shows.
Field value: 96 °F
